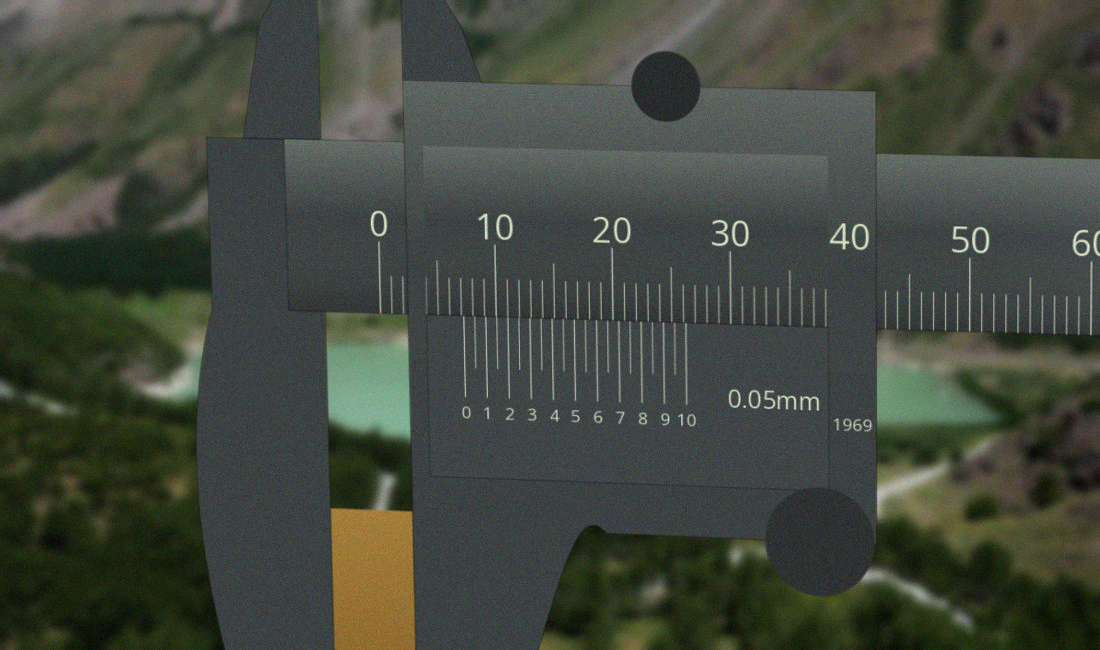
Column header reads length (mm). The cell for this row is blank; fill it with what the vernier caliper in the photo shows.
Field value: 7.2 mm
